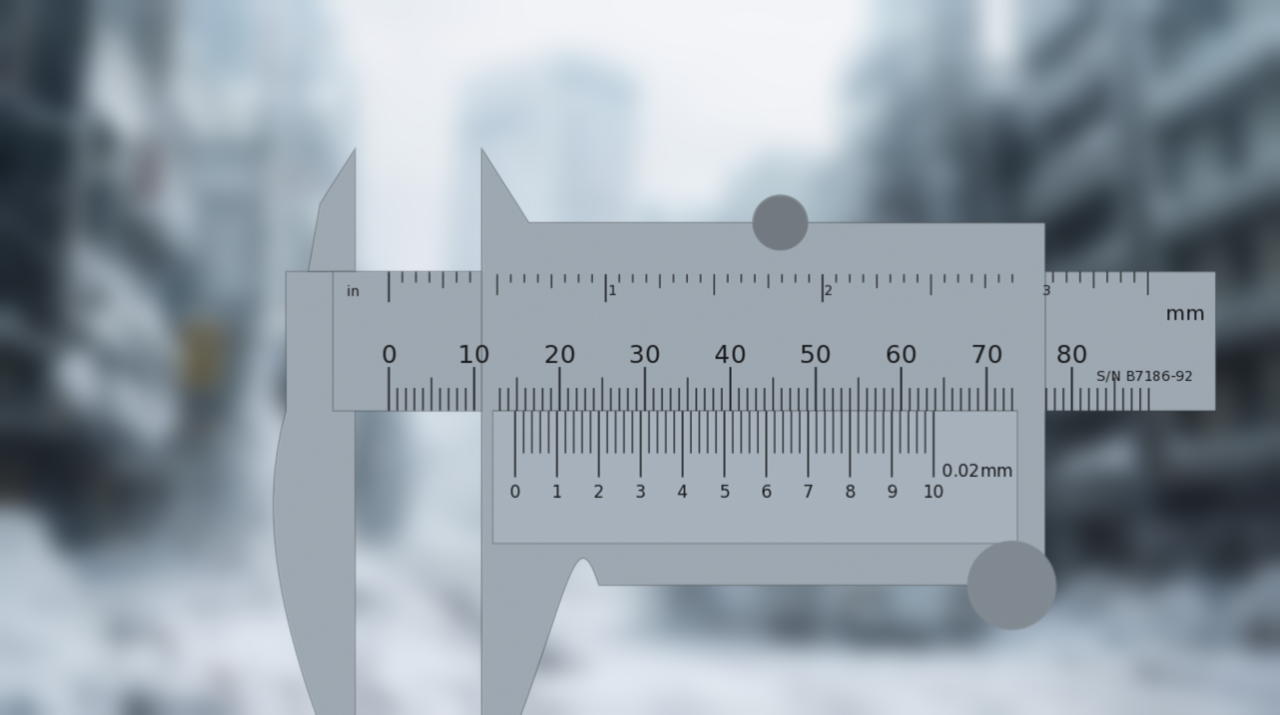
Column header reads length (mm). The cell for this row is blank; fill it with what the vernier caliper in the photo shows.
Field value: 14.8 mm
